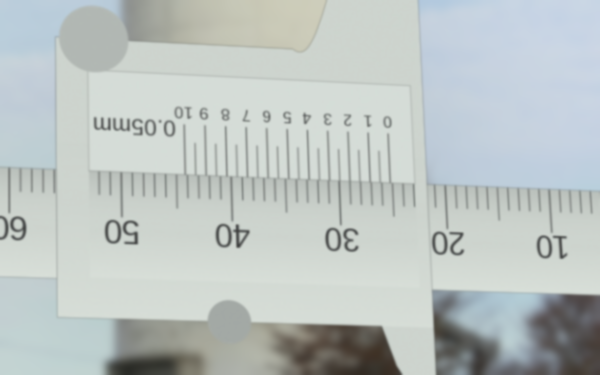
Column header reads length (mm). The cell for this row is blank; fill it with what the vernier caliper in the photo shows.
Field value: 25.2 mm
